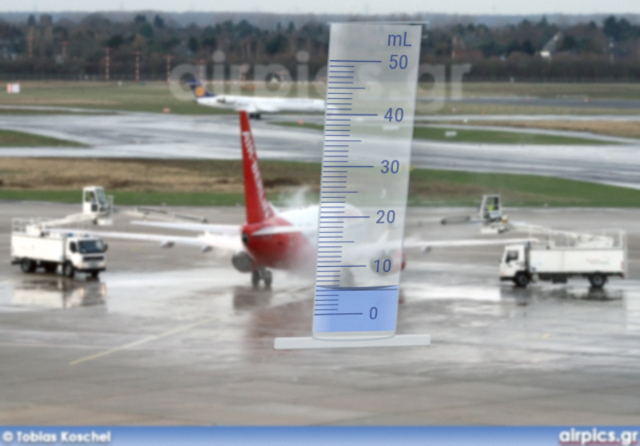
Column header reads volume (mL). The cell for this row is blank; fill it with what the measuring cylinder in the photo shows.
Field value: 5 mL
